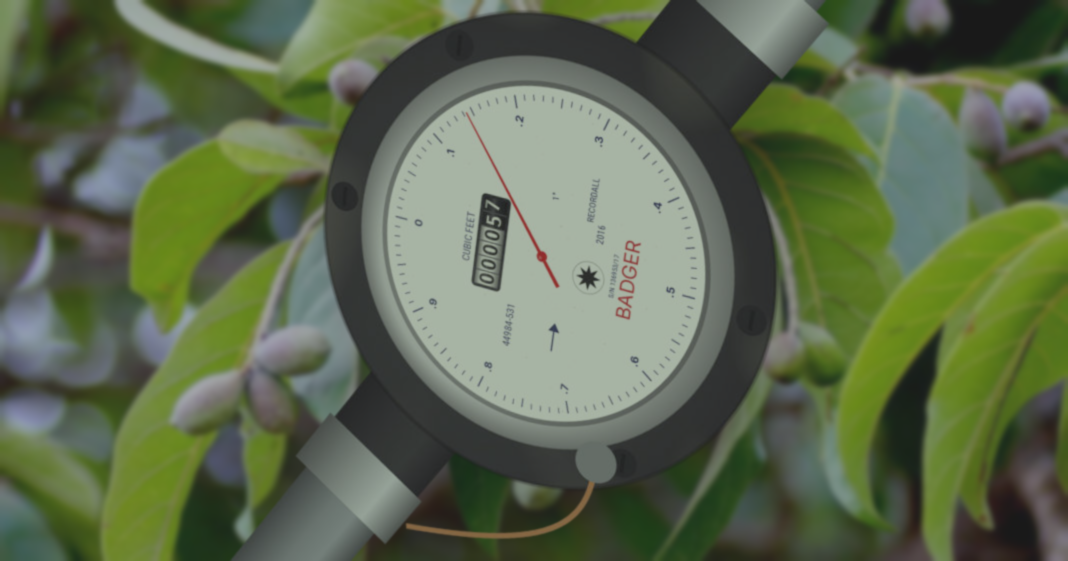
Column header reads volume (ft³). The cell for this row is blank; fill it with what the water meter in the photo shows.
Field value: 57.14 ft³
